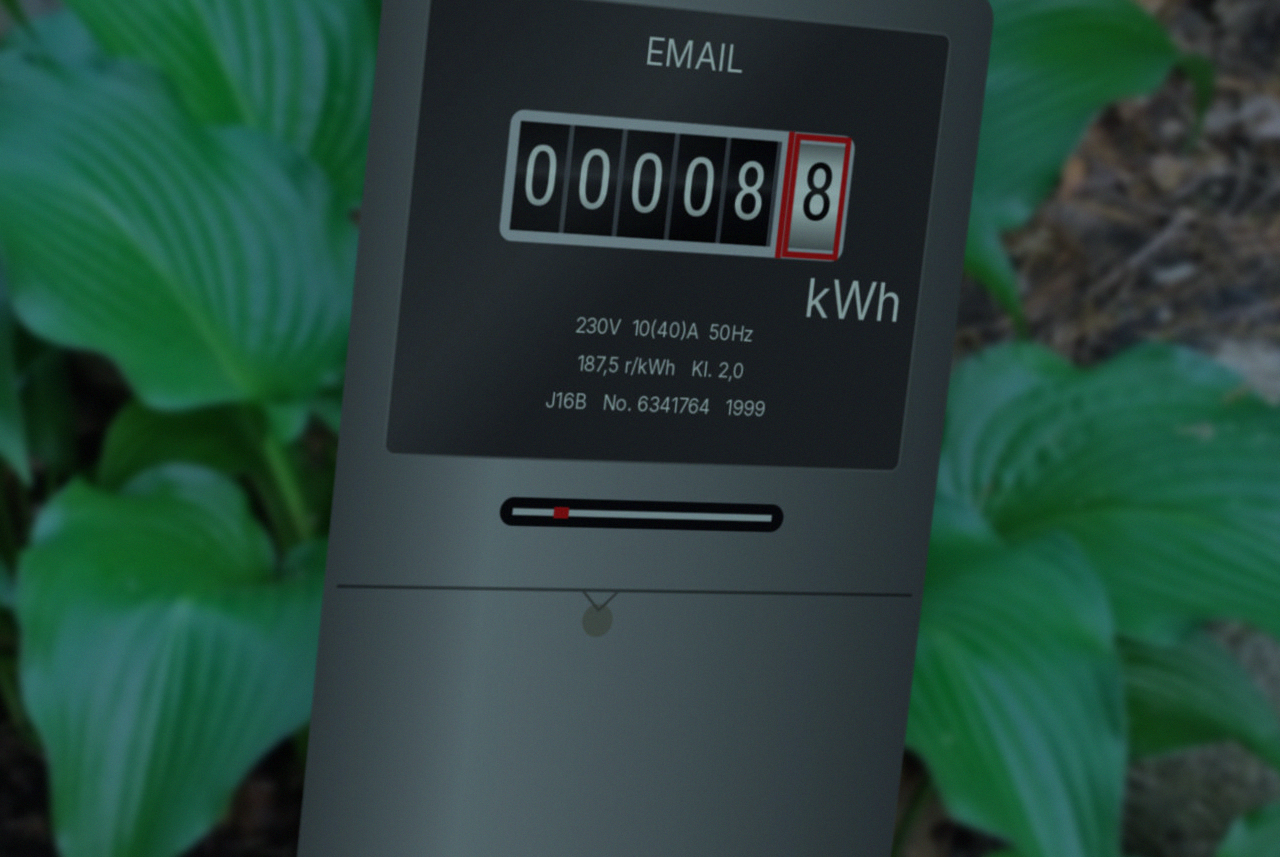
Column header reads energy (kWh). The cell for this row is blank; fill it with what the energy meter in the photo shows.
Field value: 8.8 kWh
